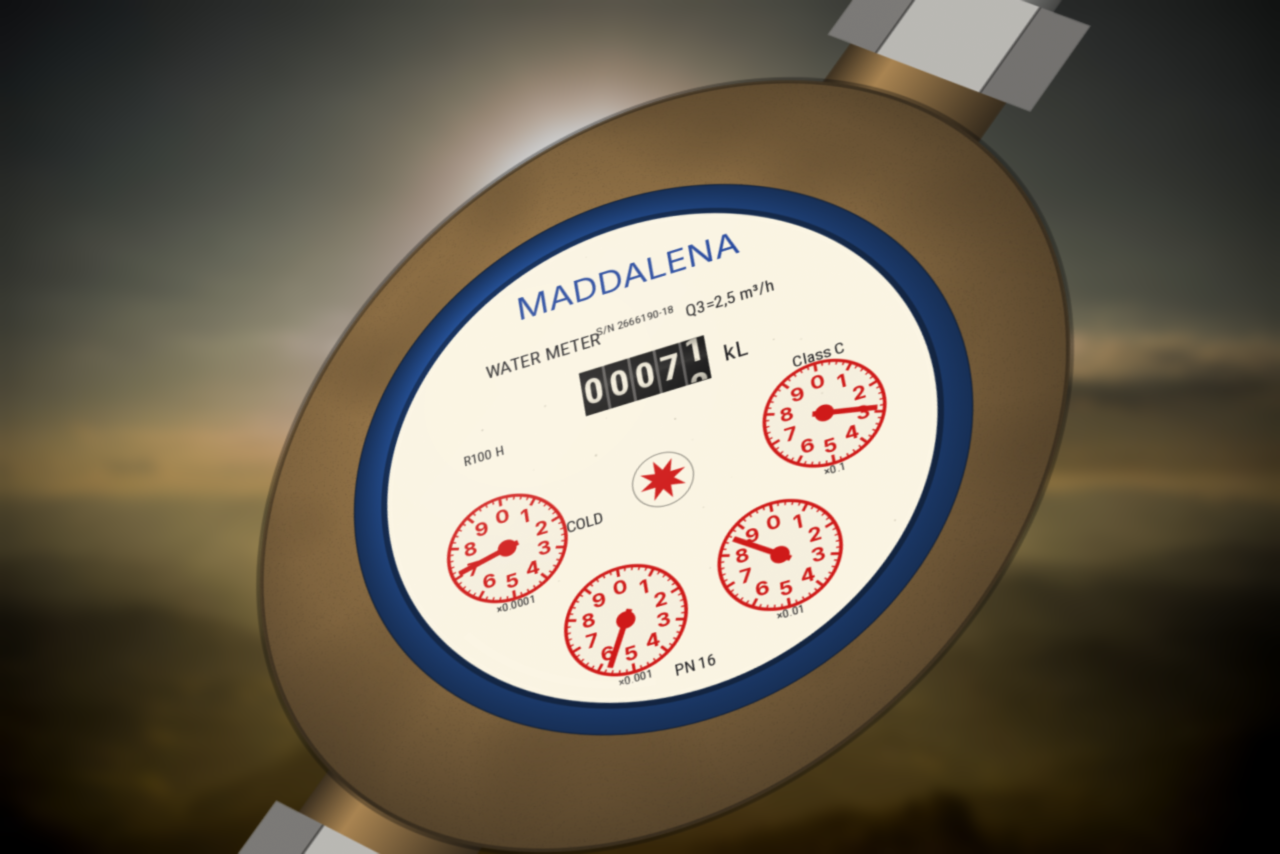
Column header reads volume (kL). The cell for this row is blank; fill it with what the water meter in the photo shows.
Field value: 71.2857 kL
